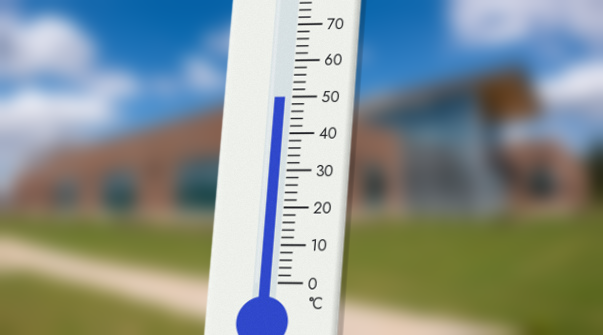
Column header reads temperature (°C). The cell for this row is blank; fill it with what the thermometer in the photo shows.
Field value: 50 °C
